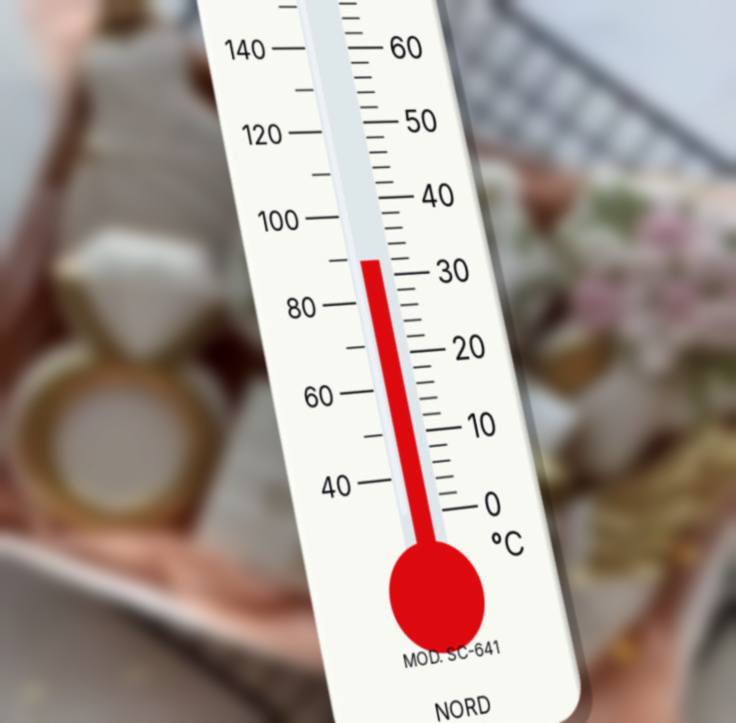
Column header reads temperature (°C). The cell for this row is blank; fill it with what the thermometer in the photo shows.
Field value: 32 °C
